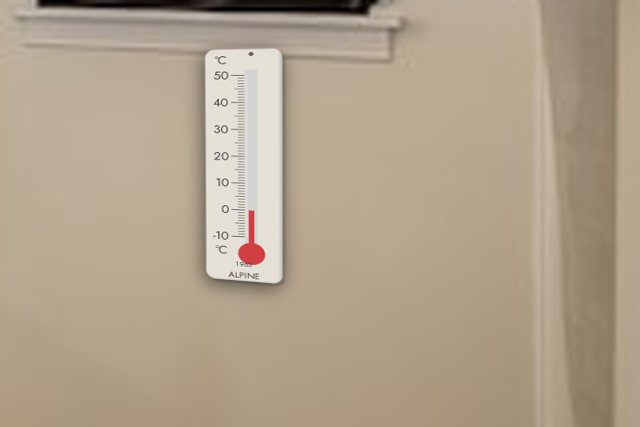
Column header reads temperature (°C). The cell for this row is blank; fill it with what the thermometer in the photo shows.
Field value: 0 °C
